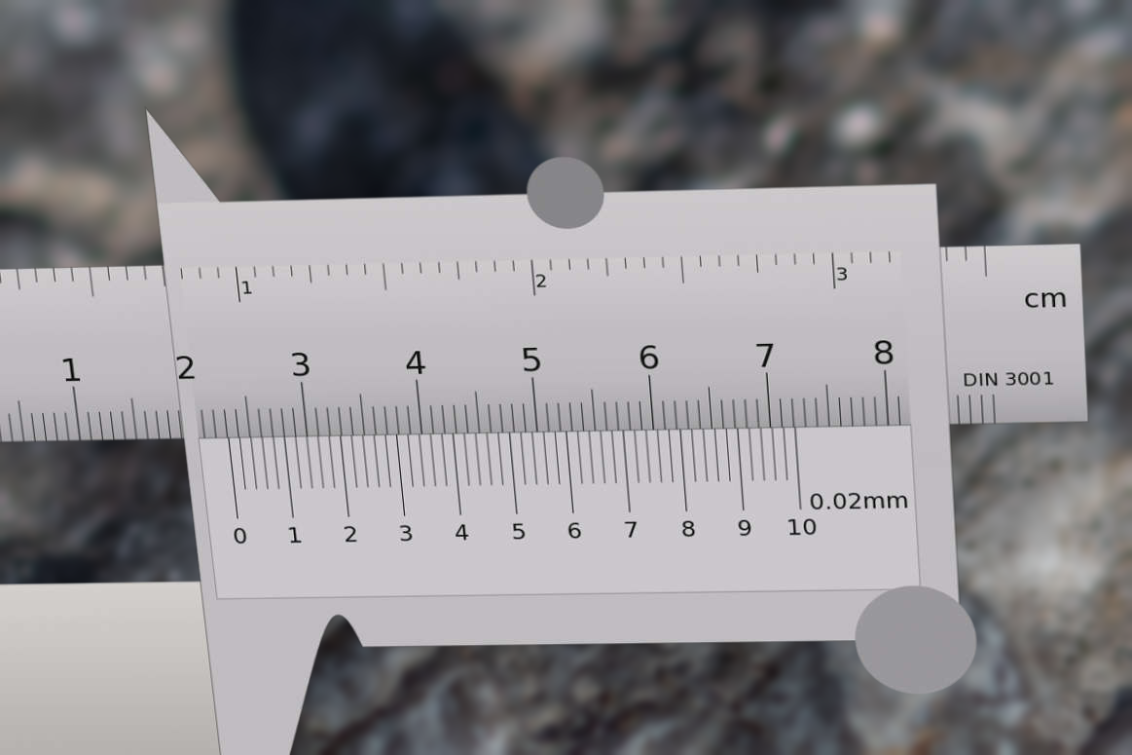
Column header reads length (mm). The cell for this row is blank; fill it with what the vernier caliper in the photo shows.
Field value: 23.1 mm
